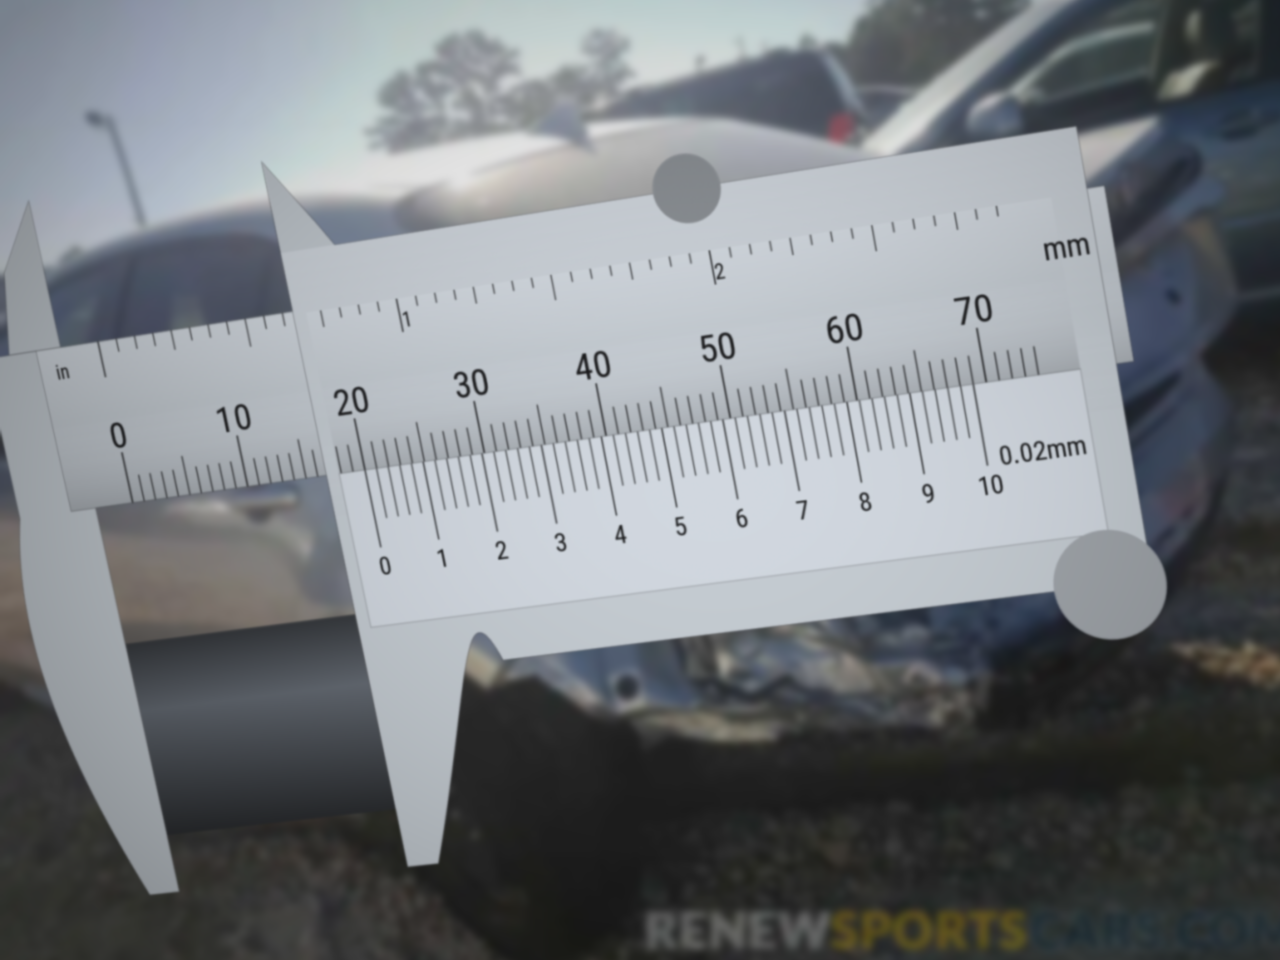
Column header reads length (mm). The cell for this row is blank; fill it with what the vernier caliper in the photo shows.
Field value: 20.0 mm
